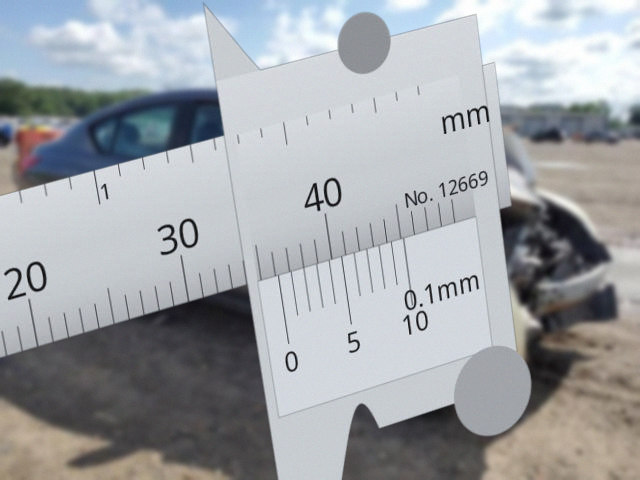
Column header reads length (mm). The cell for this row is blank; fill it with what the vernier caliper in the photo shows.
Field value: 36.2 mm
